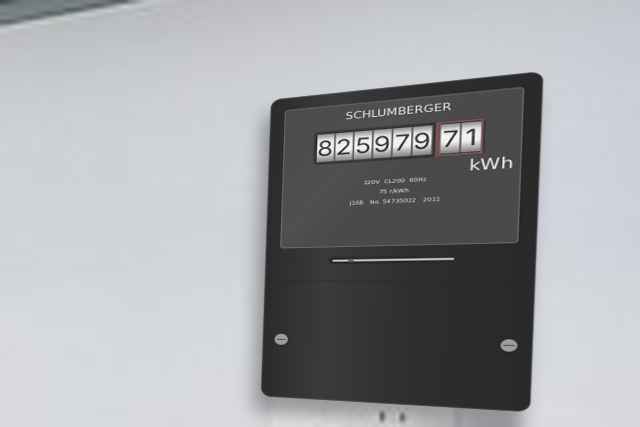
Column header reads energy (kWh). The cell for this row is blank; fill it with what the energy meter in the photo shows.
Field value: 825979.71 kWh
